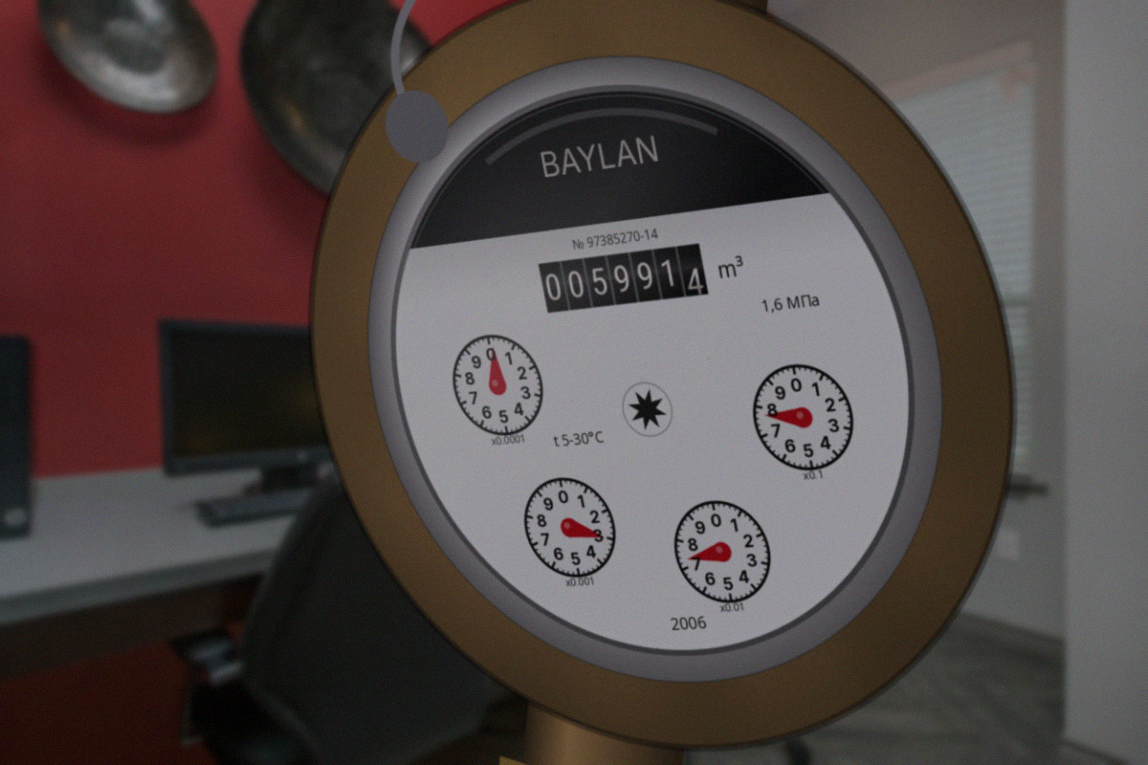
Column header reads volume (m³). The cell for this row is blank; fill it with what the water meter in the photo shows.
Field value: 59913.7730 m³
